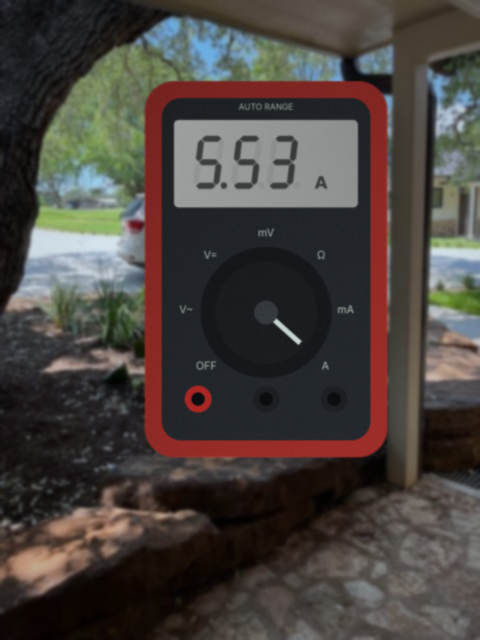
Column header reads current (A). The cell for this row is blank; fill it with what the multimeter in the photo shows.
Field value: 5.53 A
